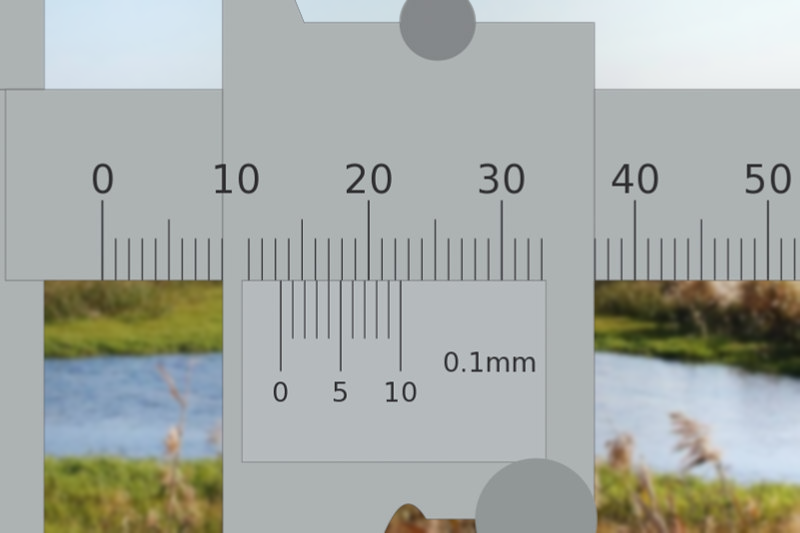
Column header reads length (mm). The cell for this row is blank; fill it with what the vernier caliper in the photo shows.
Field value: 13.4 mm
